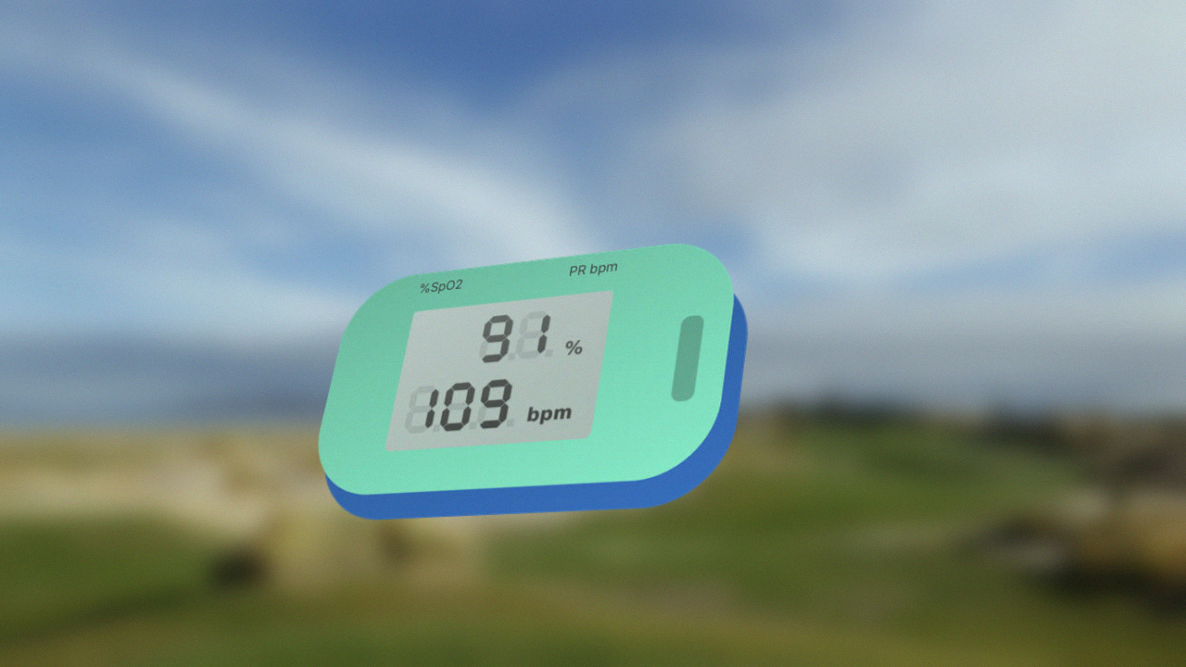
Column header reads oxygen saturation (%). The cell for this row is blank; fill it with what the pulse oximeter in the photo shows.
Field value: 91 %
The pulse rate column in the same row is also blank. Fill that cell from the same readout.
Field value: 109 bpm
